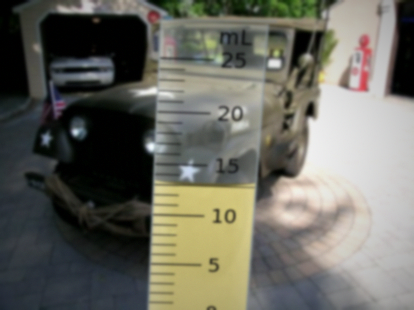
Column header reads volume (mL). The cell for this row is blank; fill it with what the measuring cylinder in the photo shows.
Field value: 13 mL
